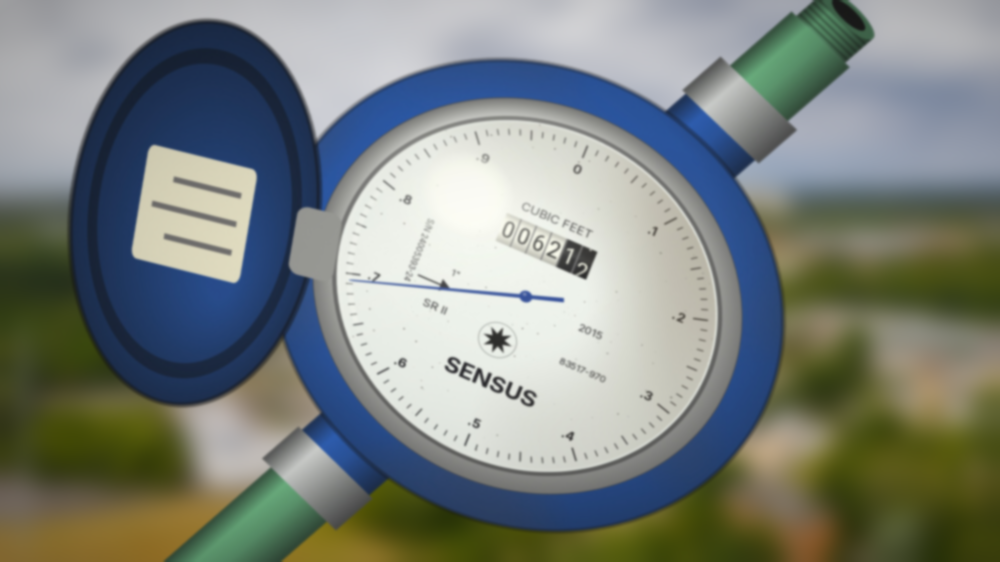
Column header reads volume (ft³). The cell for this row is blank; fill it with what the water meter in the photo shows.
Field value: 6211.69 ft³
